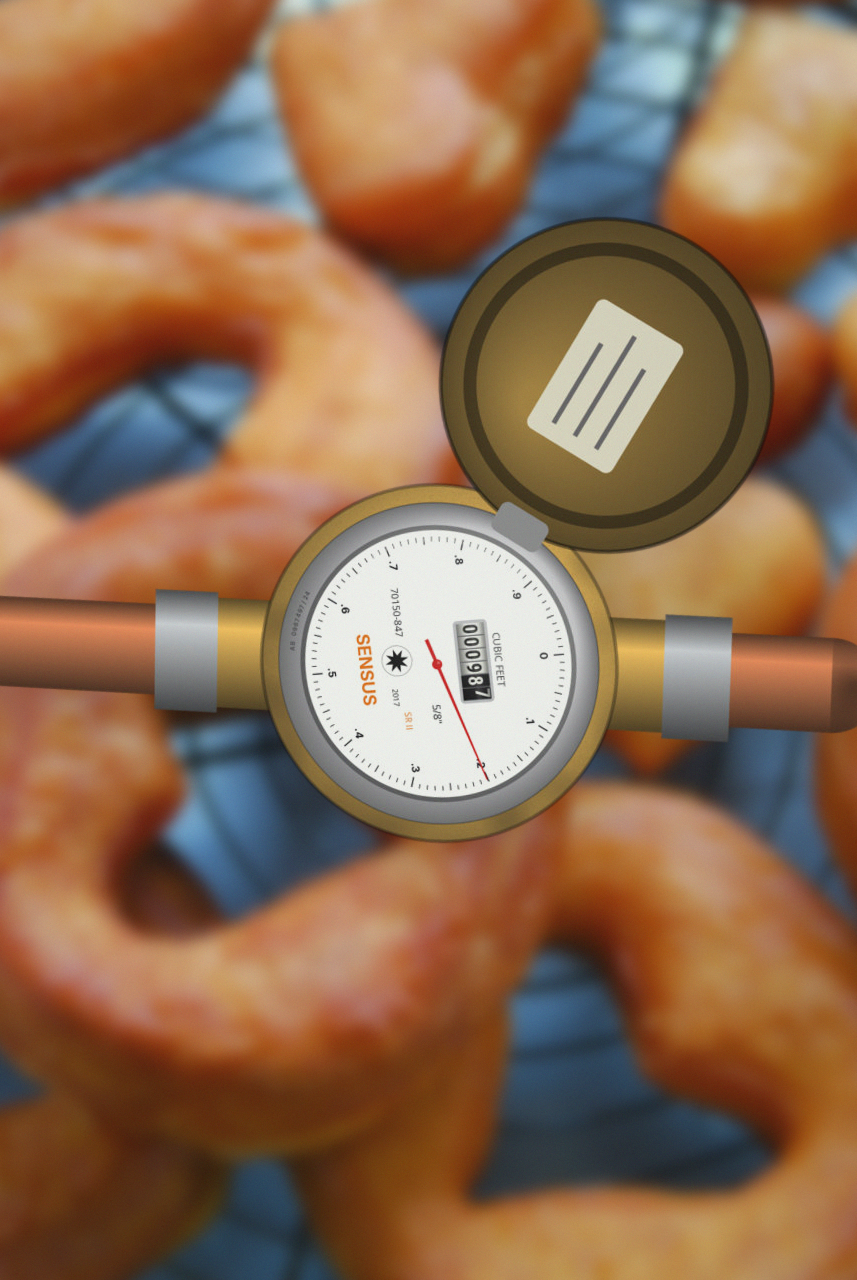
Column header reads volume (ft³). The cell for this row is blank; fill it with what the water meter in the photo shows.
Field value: 987.20 ft³
